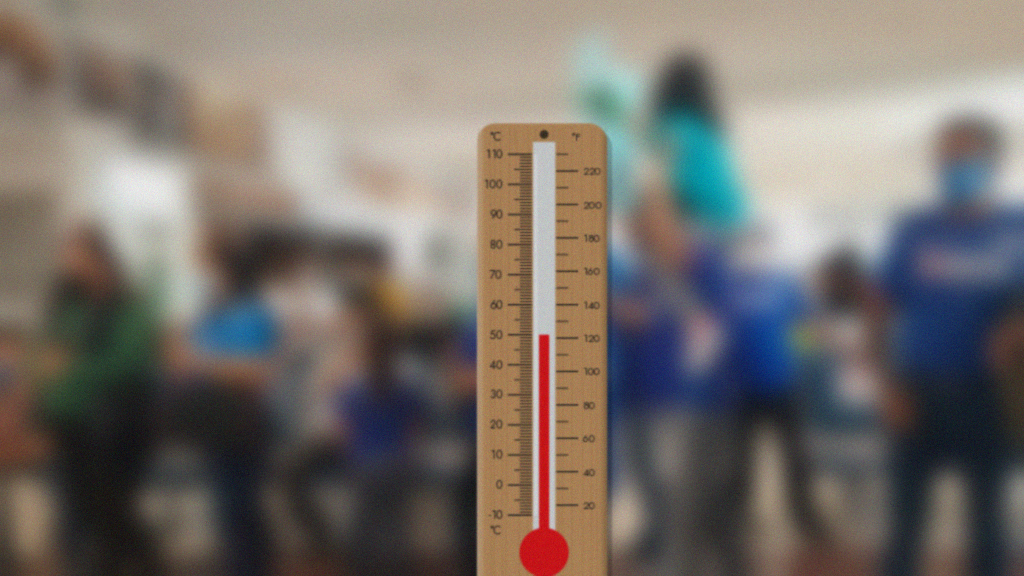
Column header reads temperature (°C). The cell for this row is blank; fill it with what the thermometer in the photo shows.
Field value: 50 °C
